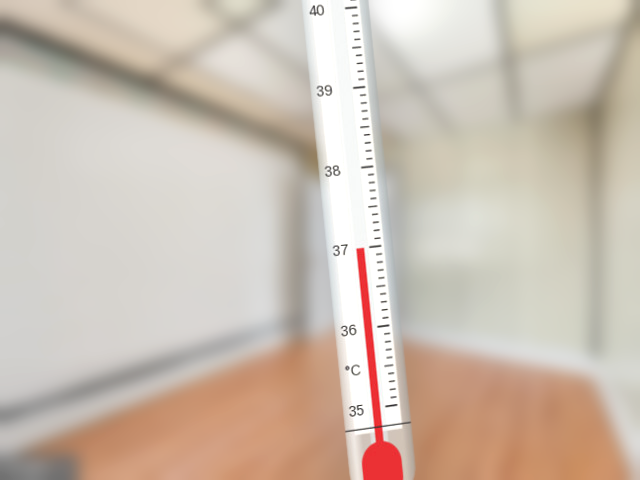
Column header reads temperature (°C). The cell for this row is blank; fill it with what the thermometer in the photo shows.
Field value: 37 °C
